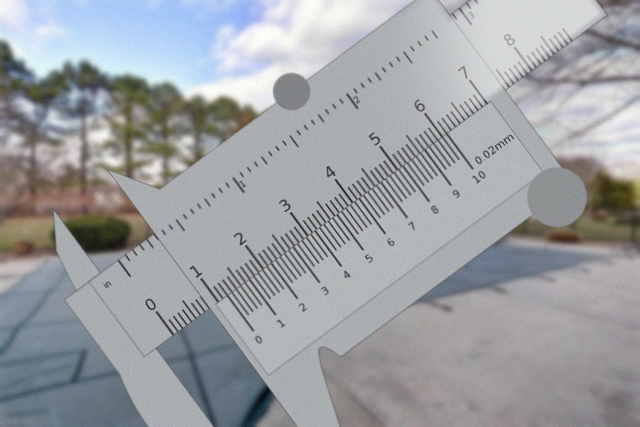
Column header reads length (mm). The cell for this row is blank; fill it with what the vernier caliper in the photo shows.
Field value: 12.0 mm
